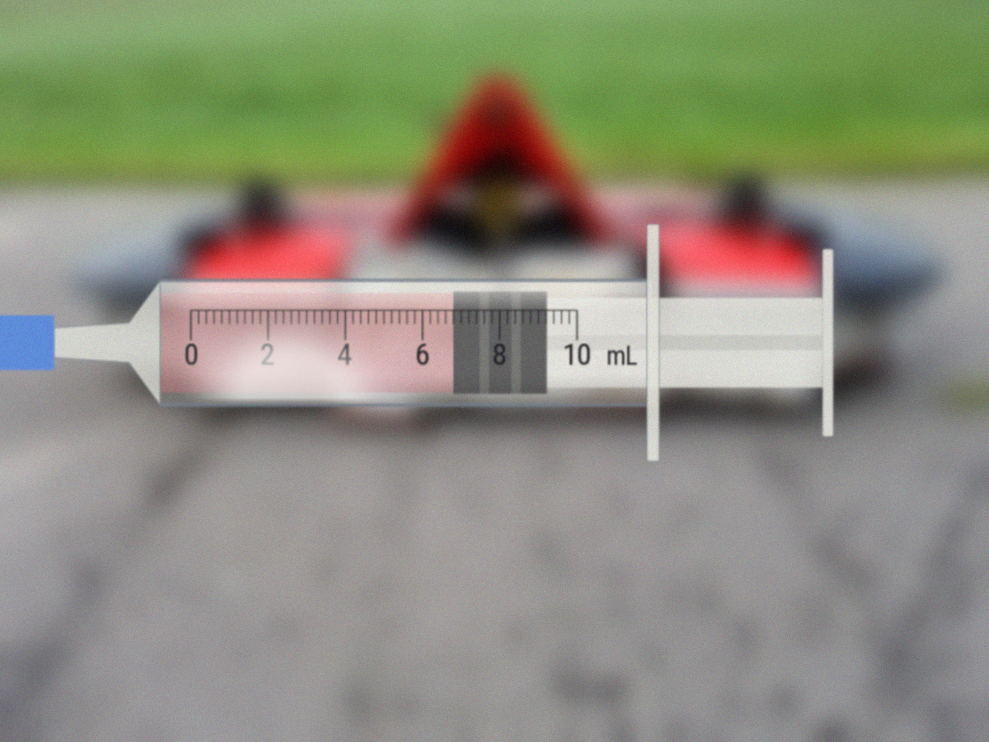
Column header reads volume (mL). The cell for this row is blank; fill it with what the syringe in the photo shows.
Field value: 6.8 mL
